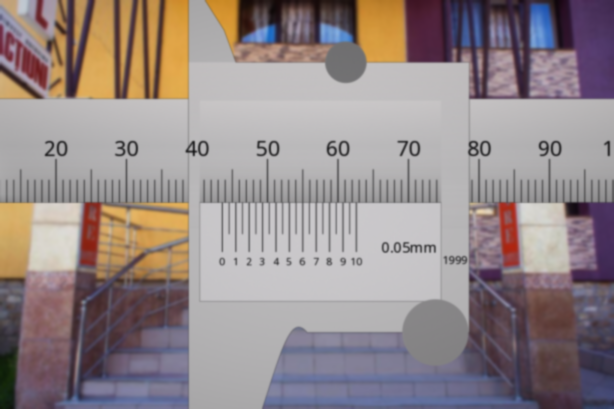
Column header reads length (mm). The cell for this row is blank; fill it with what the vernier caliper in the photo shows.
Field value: 43.6 mm
